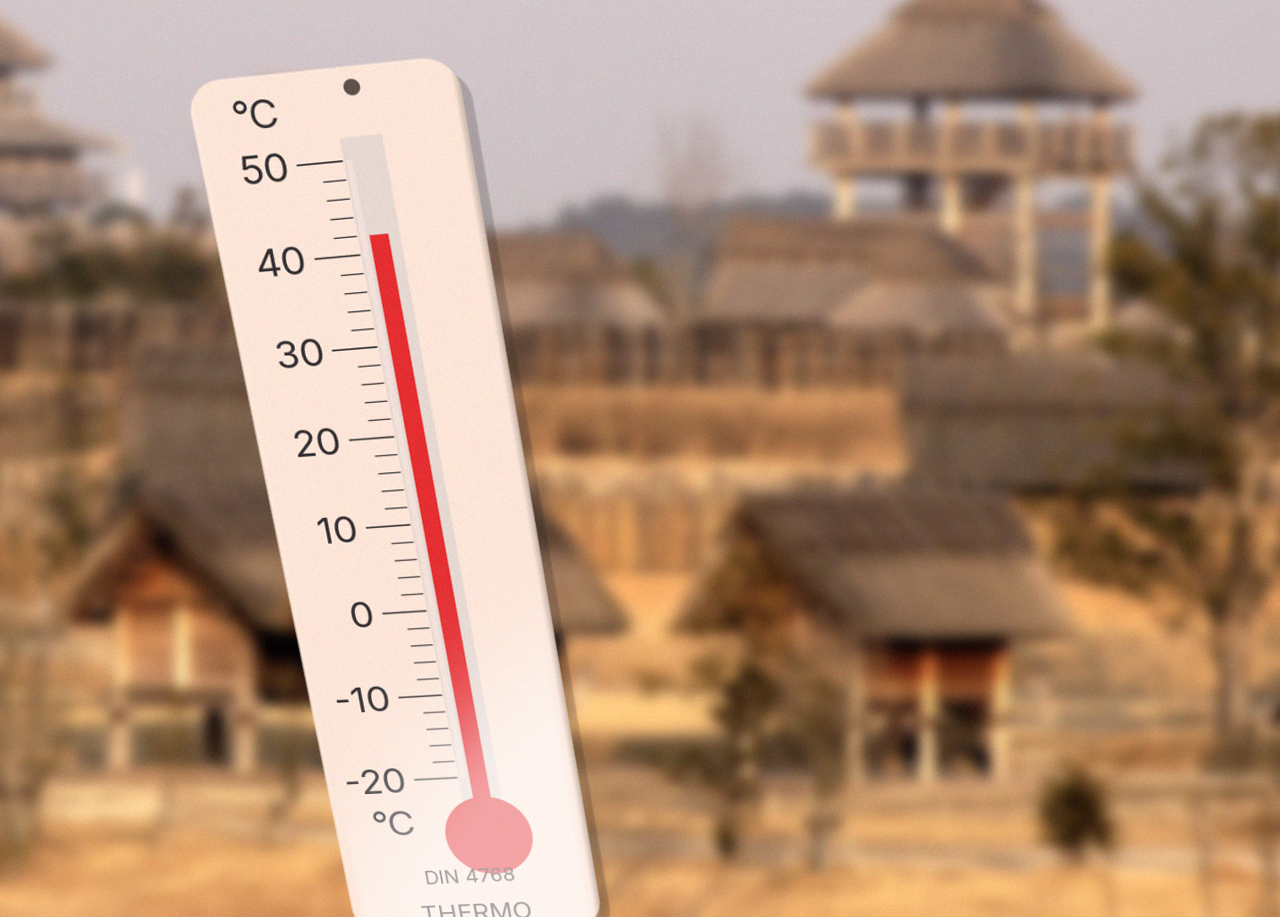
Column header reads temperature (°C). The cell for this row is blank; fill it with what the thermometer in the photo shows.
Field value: 42 °C
